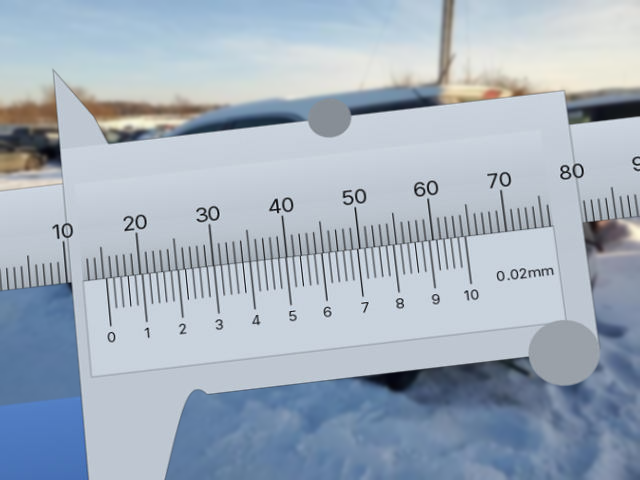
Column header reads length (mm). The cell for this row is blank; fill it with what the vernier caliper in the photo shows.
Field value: 15.4 mm
